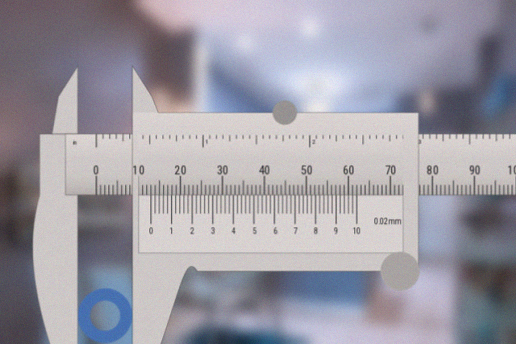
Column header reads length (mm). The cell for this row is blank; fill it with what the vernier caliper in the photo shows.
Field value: 13.0 mm
